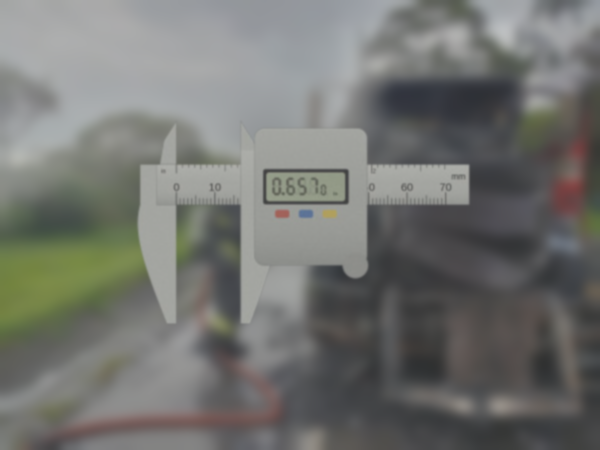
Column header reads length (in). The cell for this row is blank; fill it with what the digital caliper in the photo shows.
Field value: 0.6570 in
